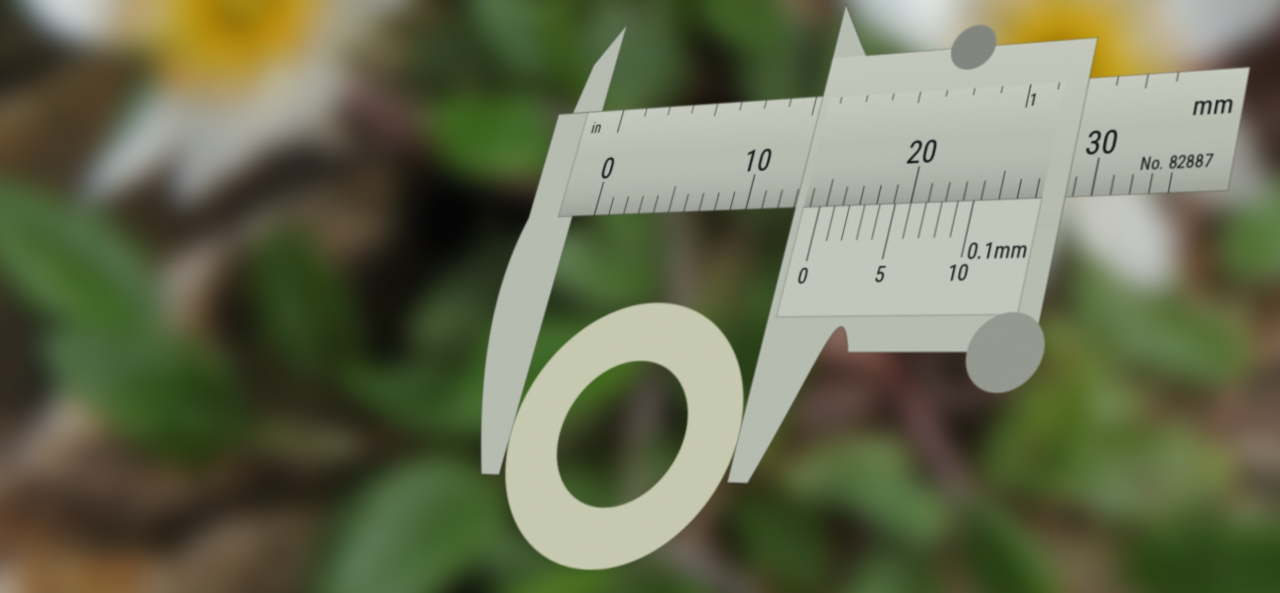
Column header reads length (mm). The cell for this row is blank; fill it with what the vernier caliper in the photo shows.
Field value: 14.6 mm
